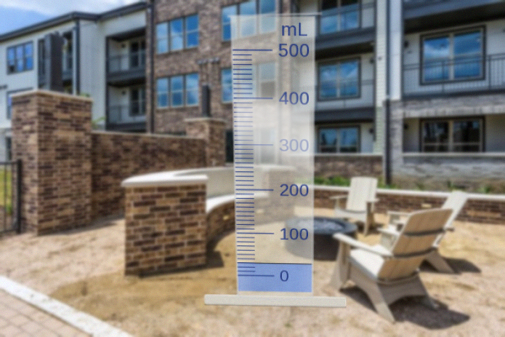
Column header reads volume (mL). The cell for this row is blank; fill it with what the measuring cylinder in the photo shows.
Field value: 30 mL
